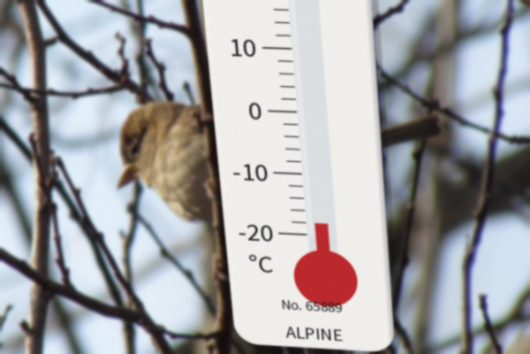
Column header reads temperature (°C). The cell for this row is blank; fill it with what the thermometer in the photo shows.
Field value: -18 °C
